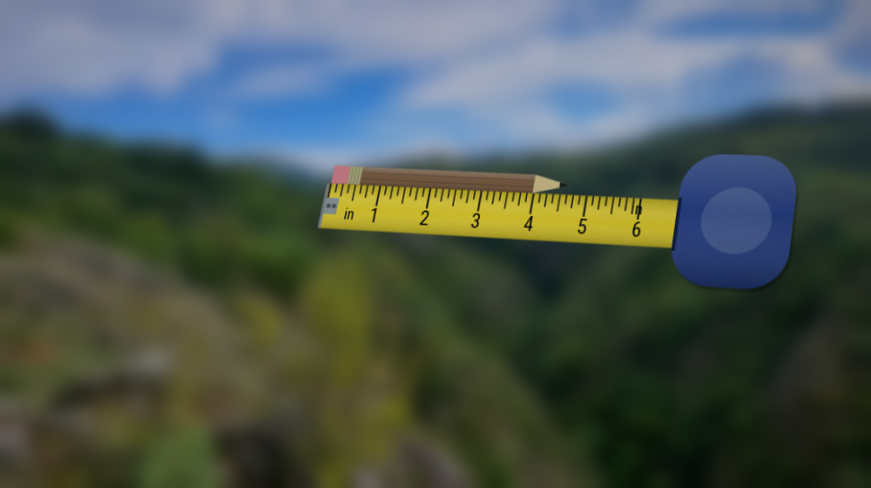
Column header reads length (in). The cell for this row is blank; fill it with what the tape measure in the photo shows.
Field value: 4.625 in
